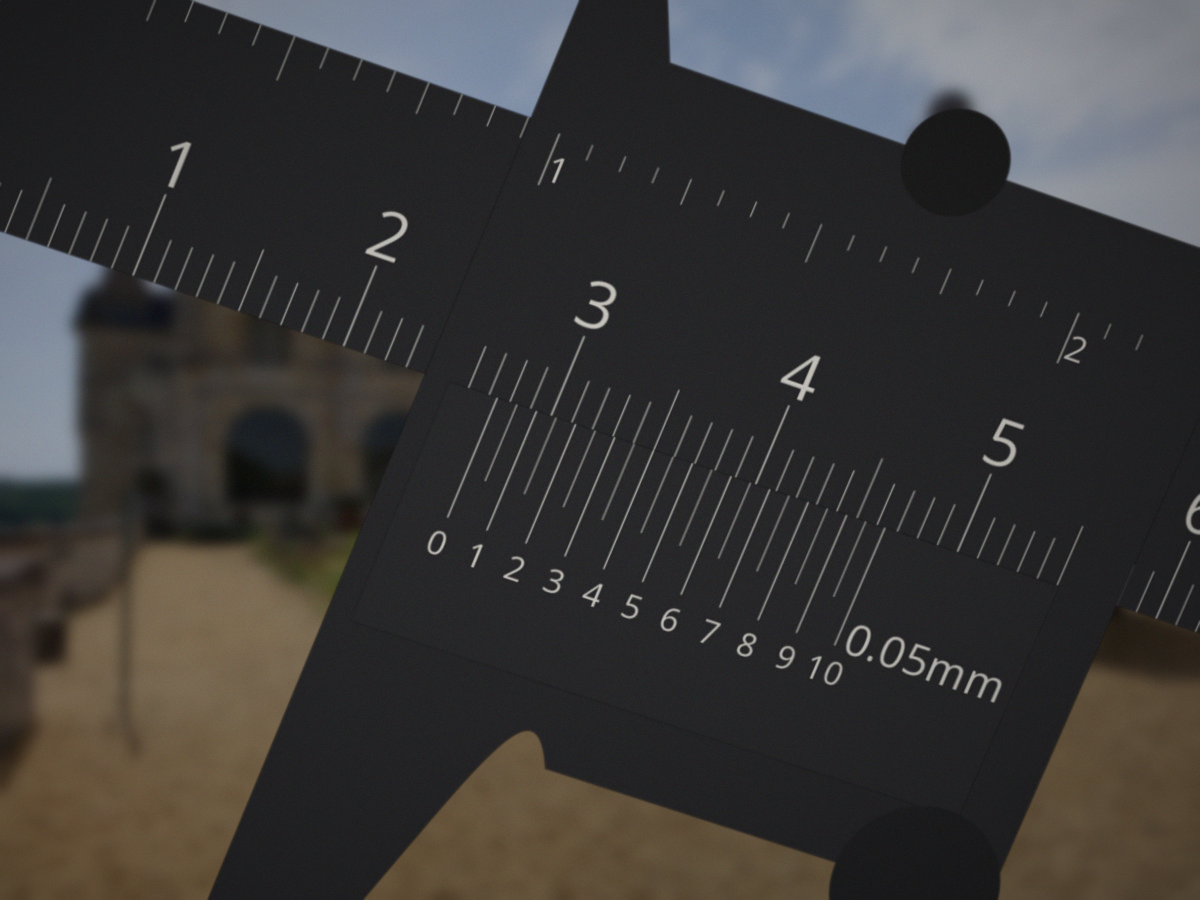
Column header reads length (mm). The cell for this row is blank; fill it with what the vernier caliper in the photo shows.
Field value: 27.4 mm
